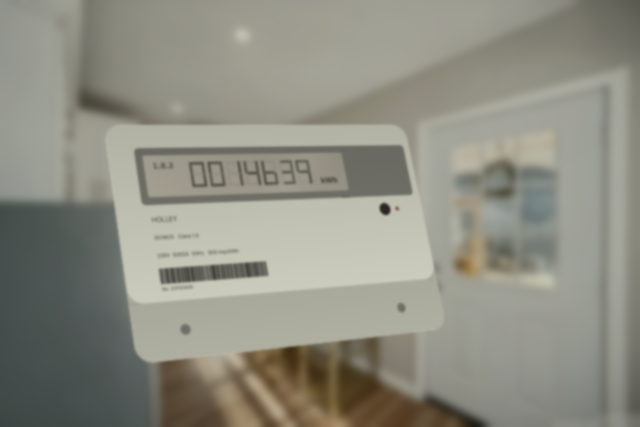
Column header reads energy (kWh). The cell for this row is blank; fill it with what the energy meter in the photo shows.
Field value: 14639 kWh
